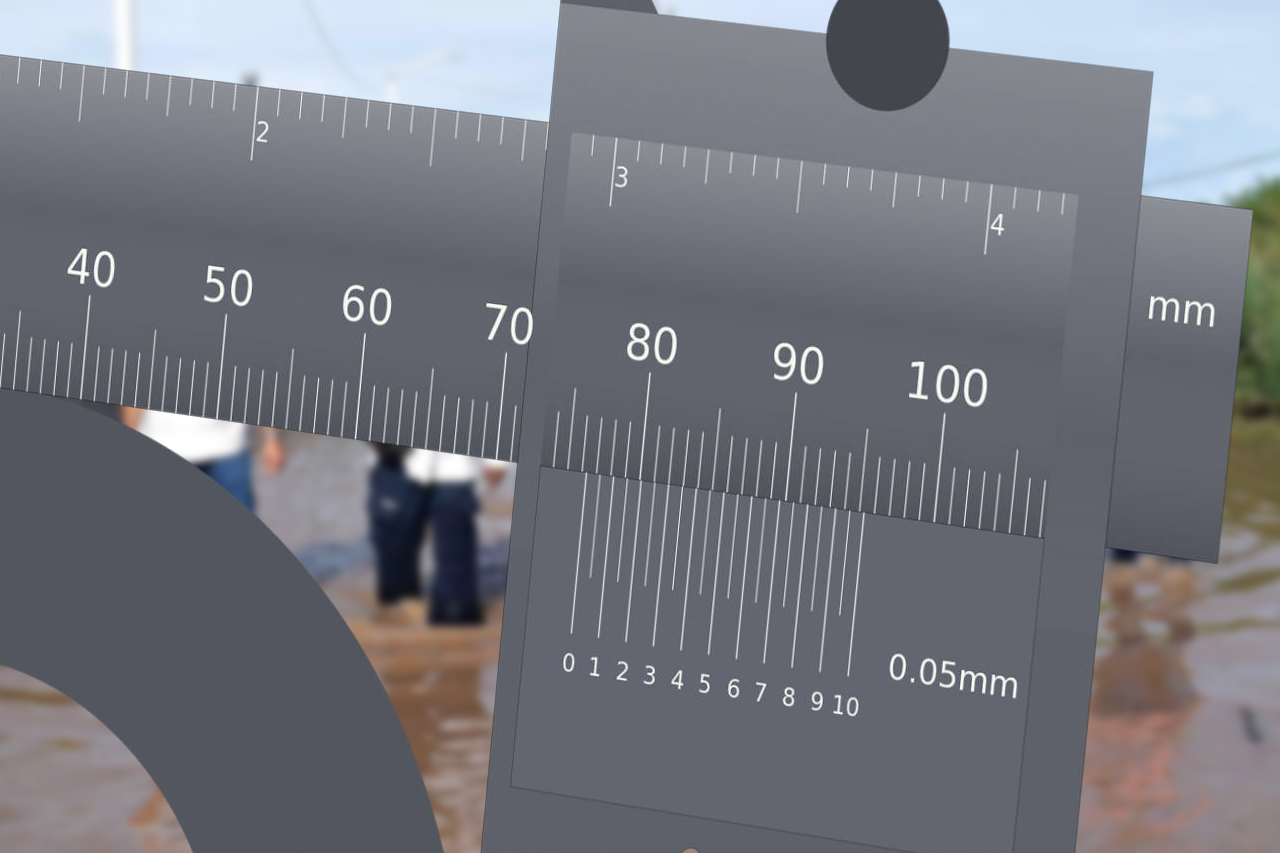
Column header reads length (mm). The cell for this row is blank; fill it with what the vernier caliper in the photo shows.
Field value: 76.3 mm
